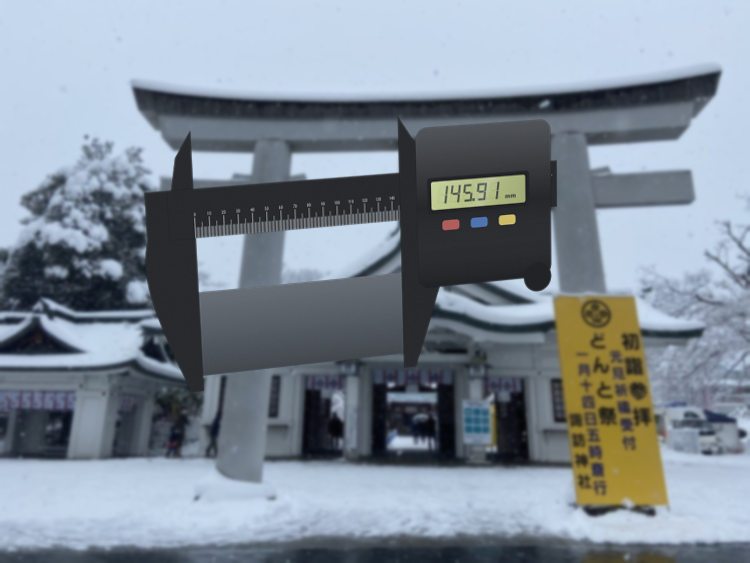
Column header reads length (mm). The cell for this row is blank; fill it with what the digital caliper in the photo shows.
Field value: 145.91 mm
